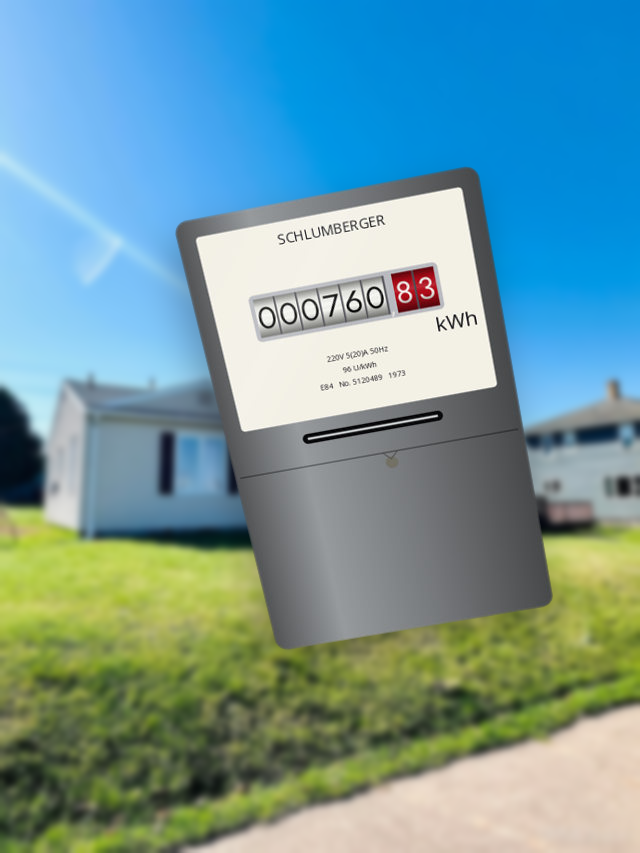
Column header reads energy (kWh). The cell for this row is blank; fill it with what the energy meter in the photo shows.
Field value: 760.83 kWh
